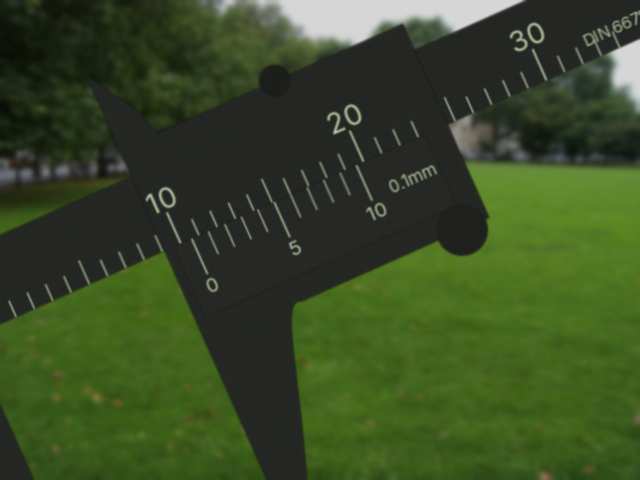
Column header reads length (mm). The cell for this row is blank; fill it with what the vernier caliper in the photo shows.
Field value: 10.6 mm
